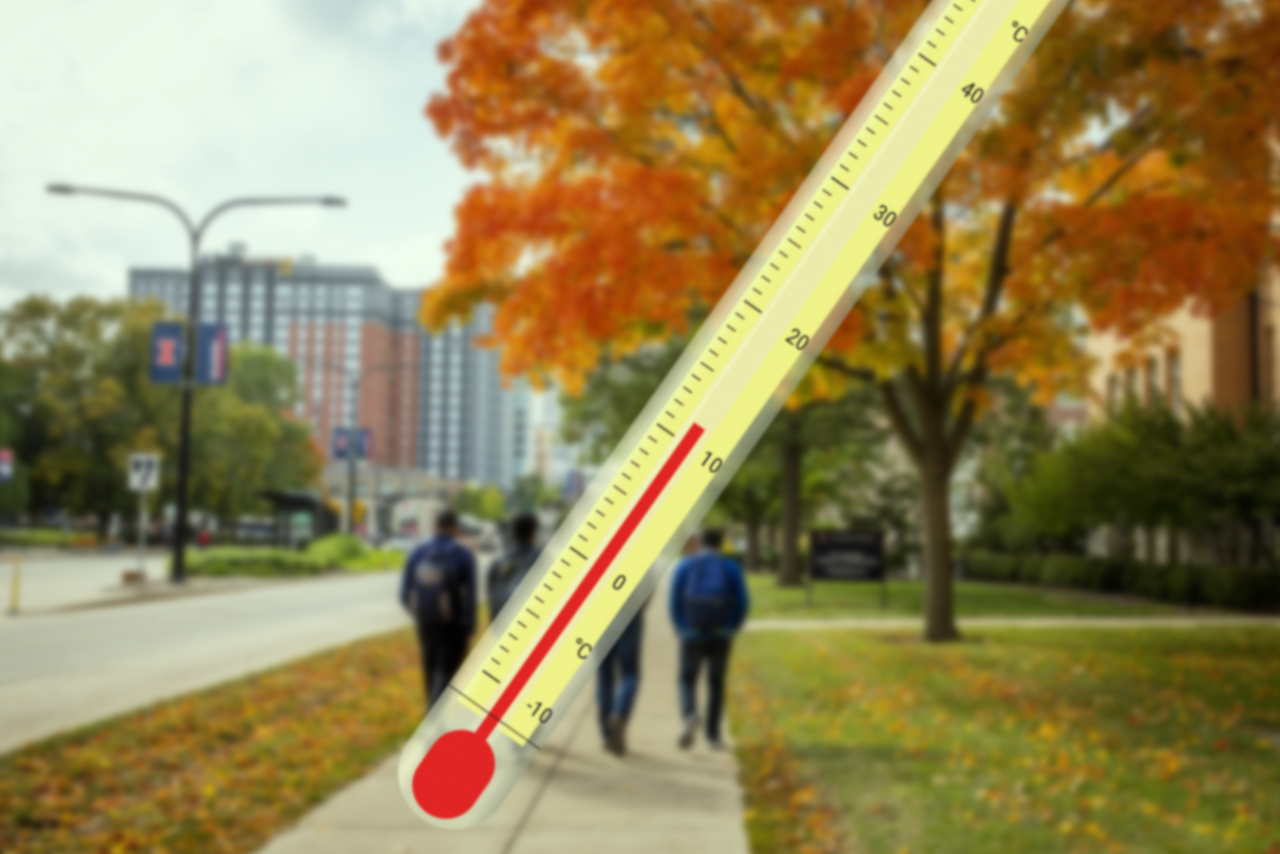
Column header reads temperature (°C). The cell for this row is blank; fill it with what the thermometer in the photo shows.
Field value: 11.5 °C
